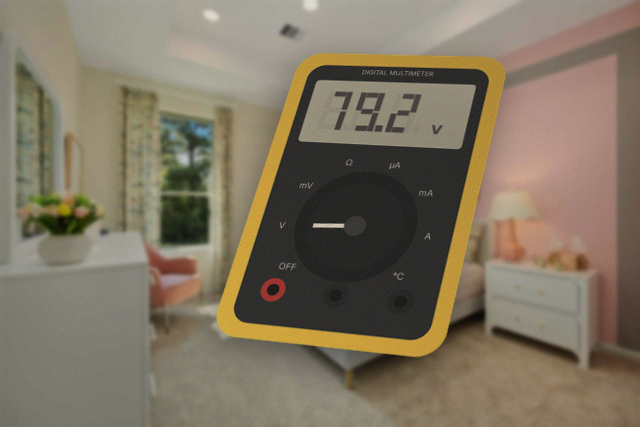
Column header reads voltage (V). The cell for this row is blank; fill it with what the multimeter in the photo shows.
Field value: 79.2 V
